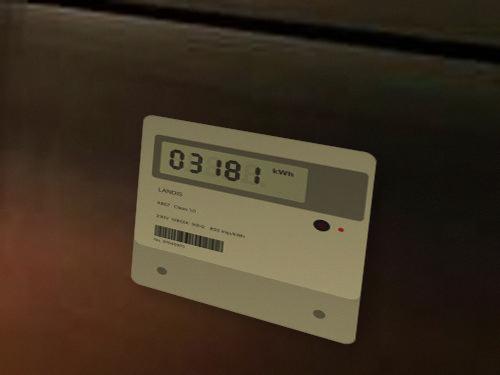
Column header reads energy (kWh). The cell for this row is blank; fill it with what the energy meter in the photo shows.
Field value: 3181 kWh
